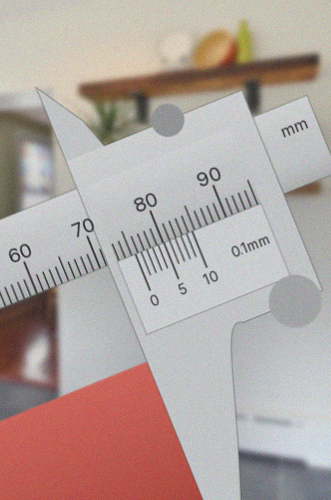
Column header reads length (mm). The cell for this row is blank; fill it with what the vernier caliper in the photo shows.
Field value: 75.6 mm
